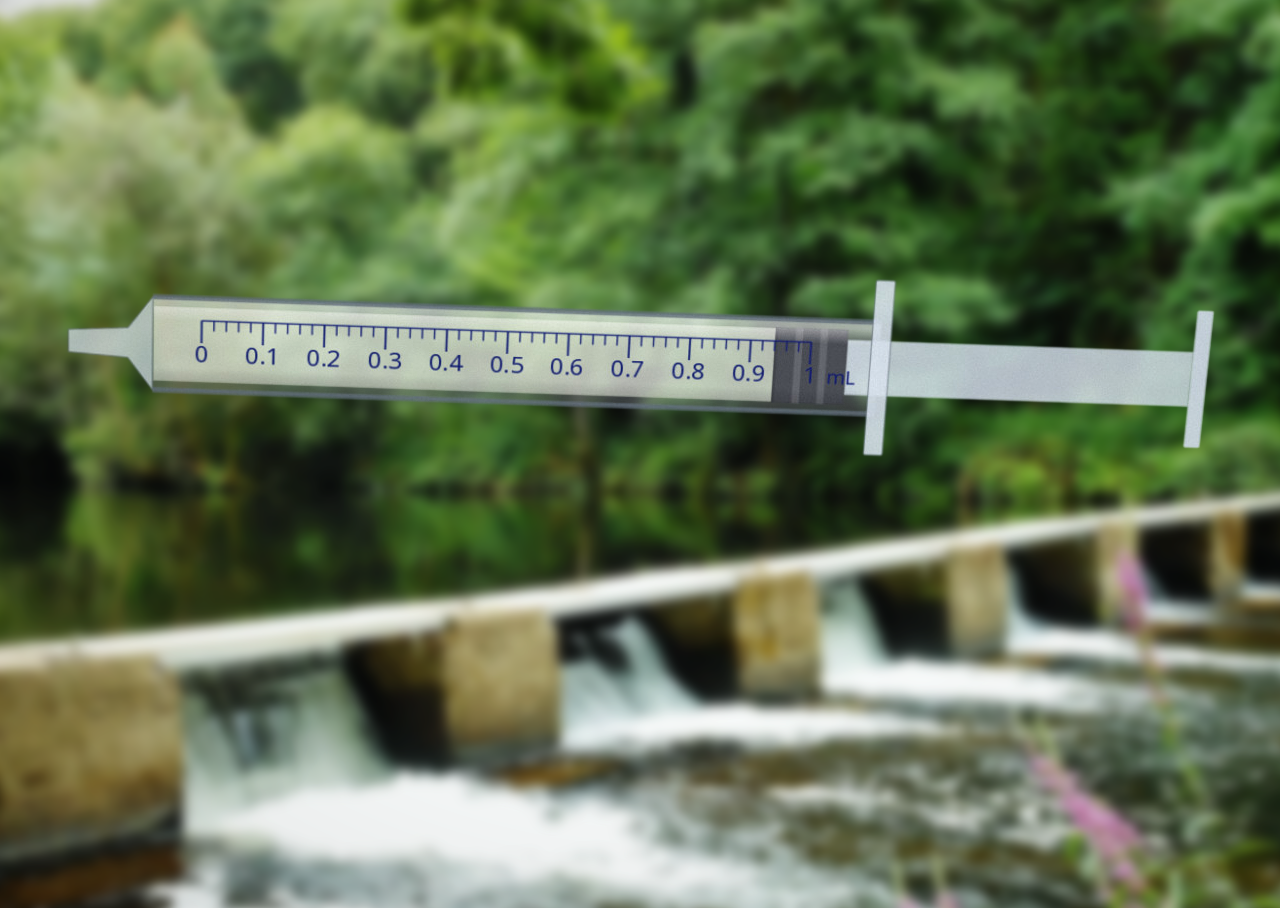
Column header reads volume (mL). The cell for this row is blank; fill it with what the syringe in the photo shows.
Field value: 0.94 mL
